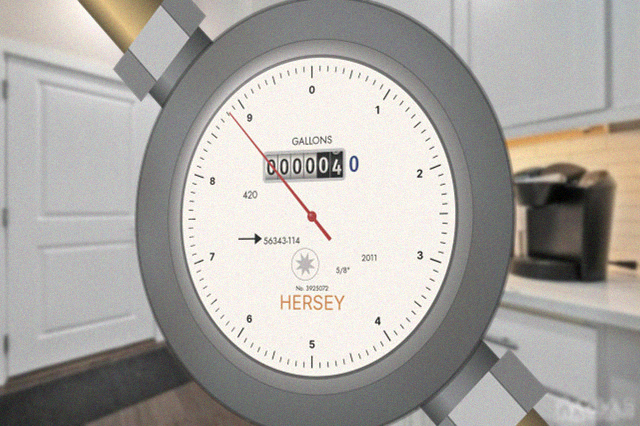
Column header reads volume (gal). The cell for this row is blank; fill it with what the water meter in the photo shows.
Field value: 38.8 gal
